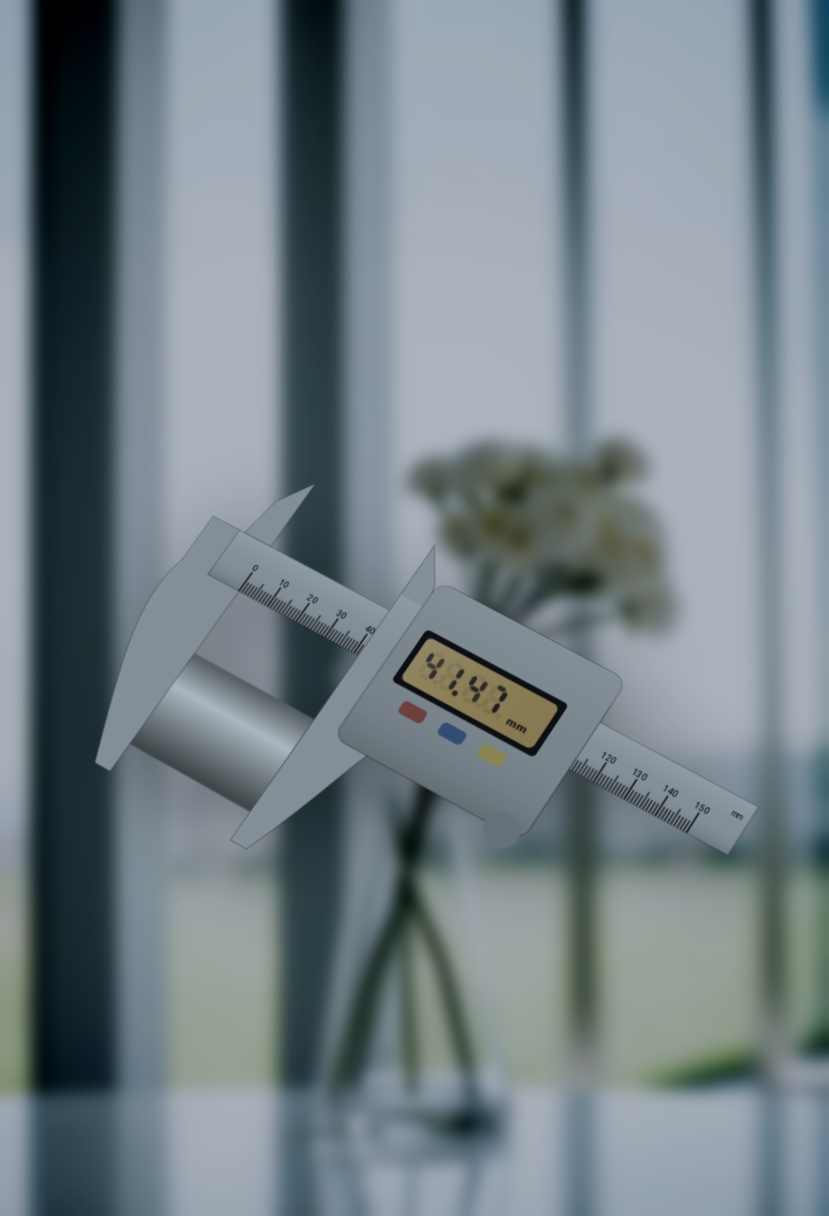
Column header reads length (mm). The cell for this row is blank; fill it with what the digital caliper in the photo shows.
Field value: 41.47 mm
